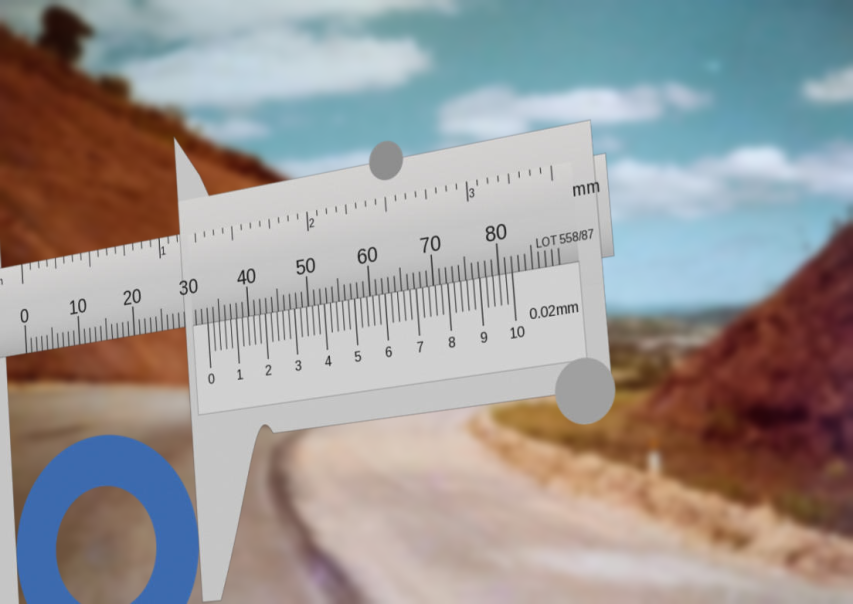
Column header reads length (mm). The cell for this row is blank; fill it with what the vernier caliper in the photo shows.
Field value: 33.0 mm
